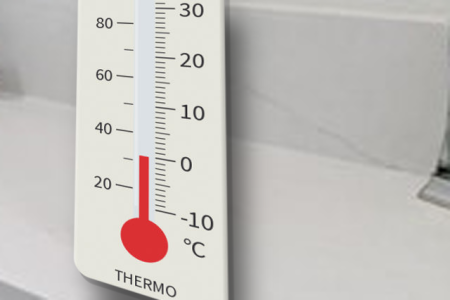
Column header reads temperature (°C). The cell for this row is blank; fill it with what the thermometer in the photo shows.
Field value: 0 °C
